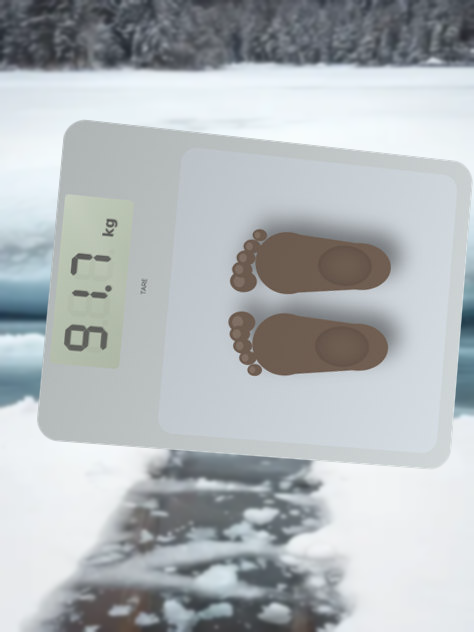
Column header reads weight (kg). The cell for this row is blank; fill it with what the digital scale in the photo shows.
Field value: 91.7 kg
